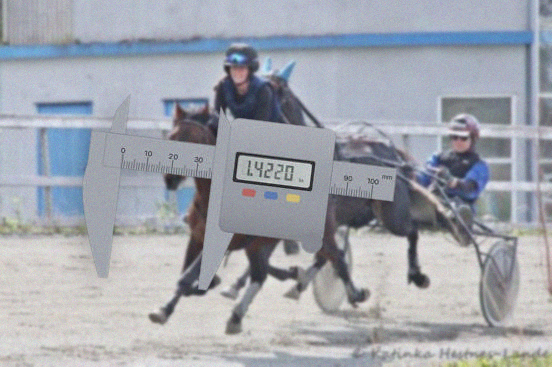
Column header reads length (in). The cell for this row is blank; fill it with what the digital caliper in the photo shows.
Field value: 1.4220 in
